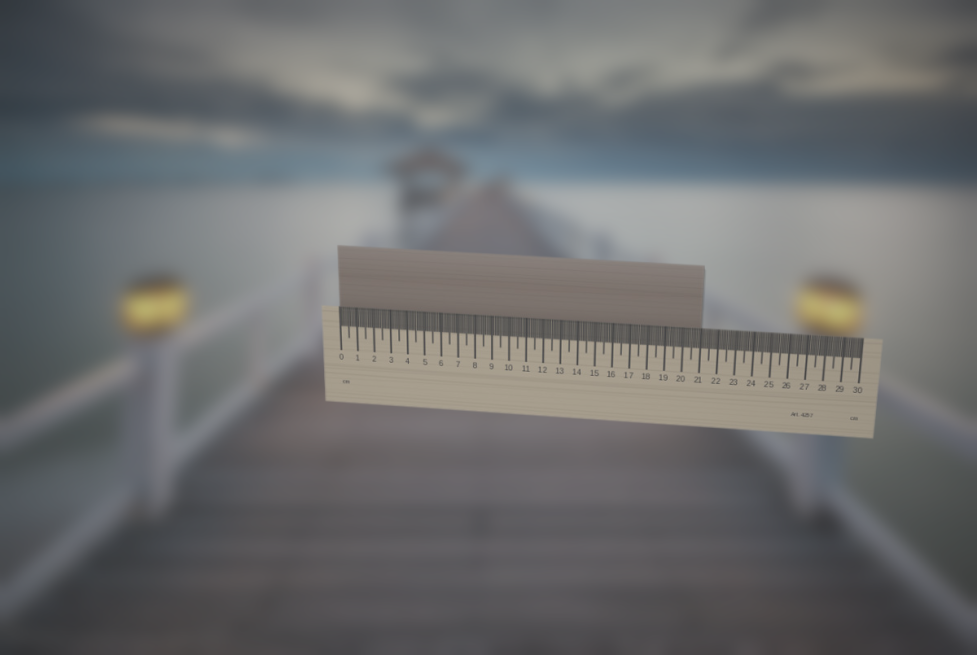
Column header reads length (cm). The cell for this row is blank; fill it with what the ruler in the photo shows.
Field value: 21 cm
